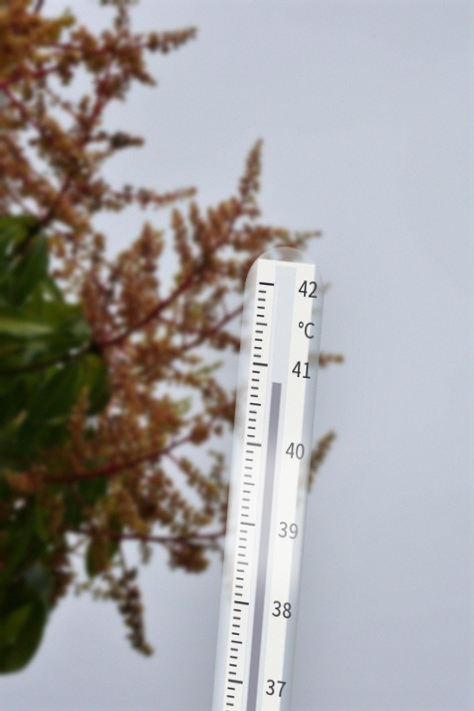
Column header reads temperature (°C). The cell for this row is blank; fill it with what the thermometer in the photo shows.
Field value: 40.8 °C
